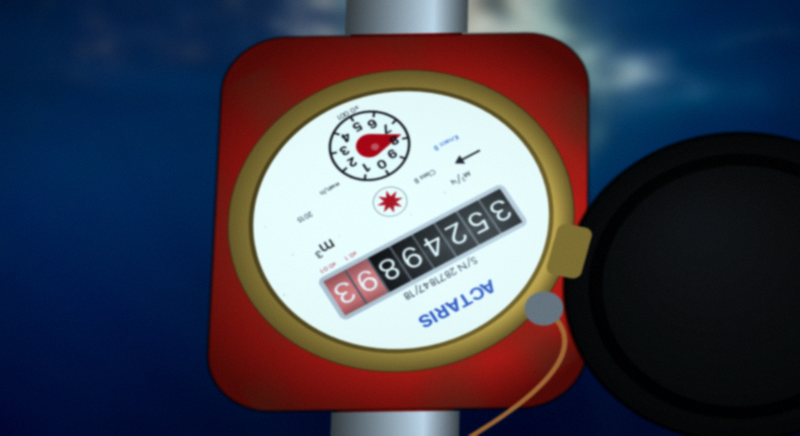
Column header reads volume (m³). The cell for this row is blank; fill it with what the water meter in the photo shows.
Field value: 352498.937 m³
